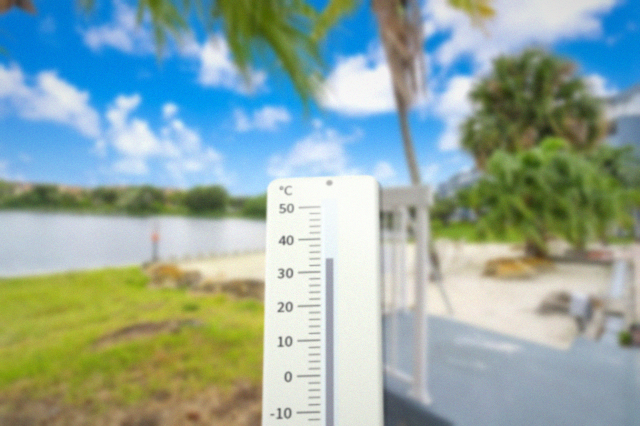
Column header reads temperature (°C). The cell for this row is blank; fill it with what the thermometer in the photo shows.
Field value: 34 °C
